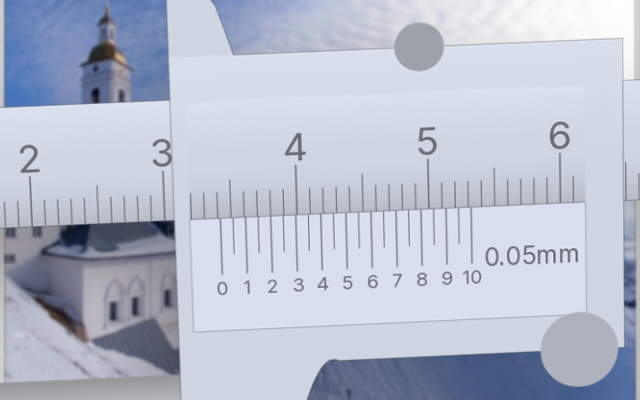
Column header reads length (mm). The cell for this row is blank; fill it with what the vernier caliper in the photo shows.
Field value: 34.2 mm
